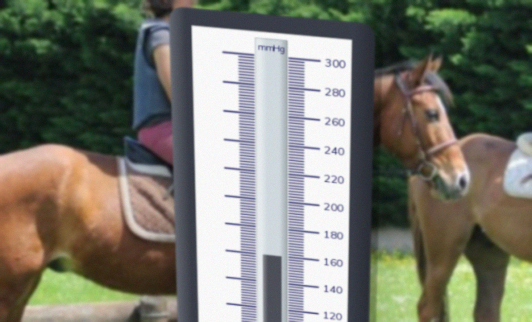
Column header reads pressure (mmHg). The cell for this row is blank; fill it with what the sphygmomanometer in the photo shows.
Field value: 160 mmHg
